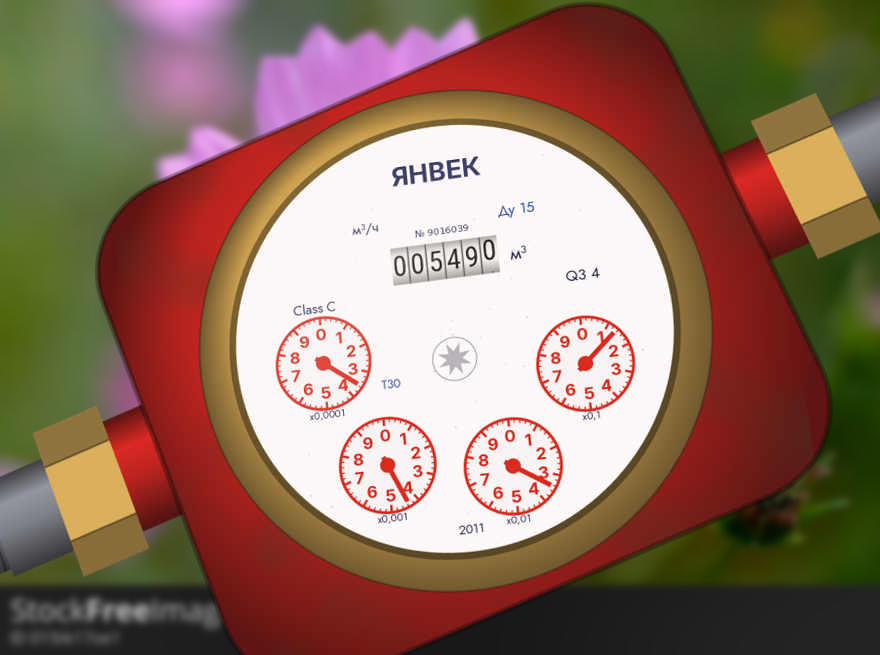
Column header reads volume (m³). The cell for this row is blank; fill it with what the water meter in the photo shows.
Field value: 5490.1343 m³
